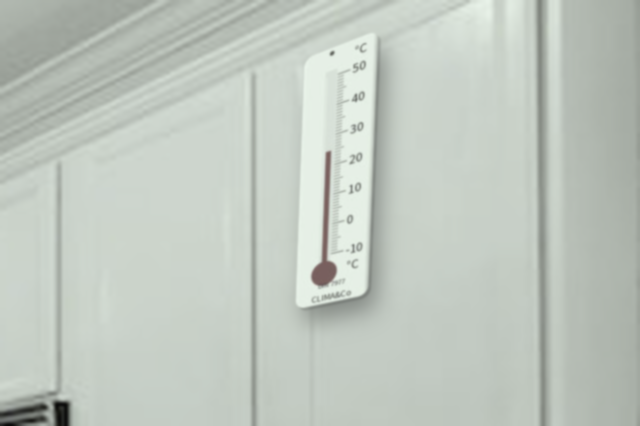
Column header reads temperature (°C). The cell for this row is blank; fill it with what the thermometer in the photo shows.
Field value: 25 °C
